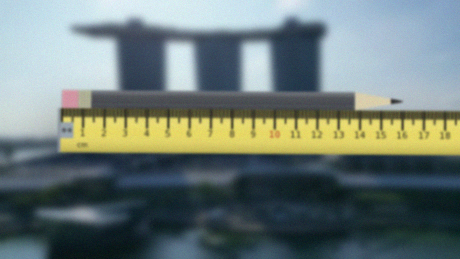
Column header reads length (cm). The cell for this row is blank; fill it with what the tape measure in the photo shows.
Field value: 16 cm
